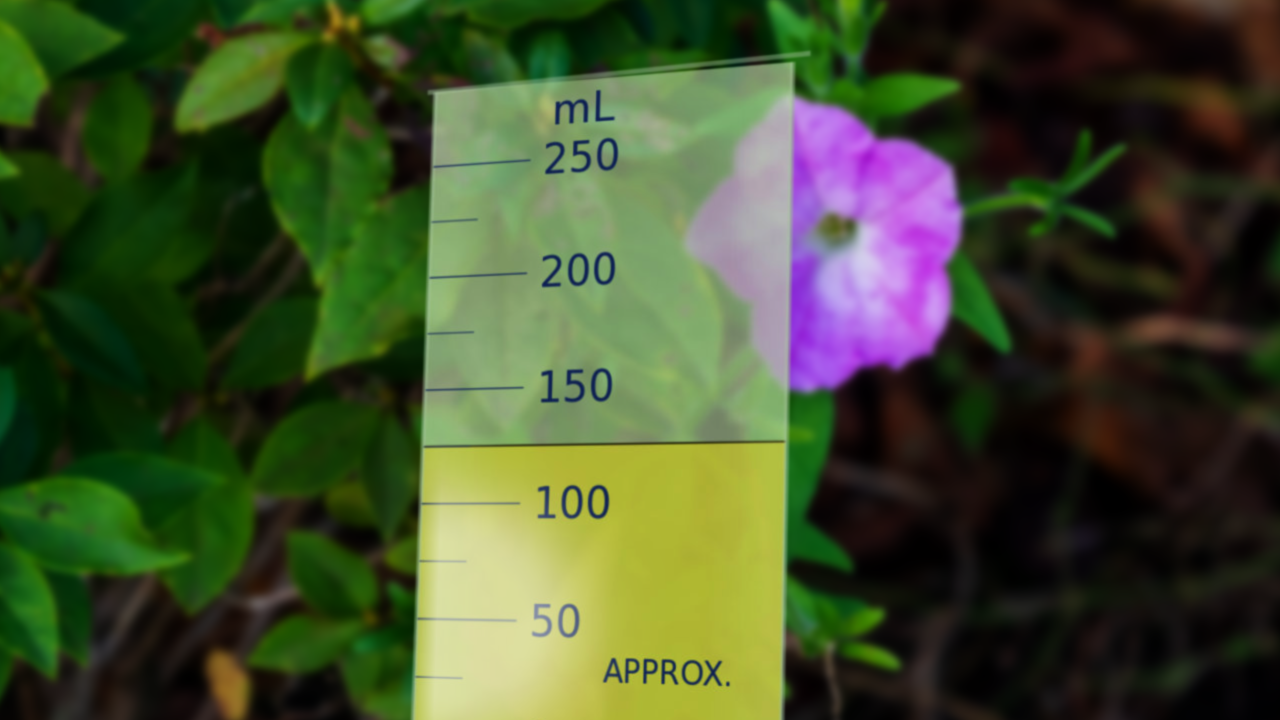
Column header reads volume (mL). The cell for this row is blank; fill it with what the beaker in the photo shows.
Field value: 125 mL
